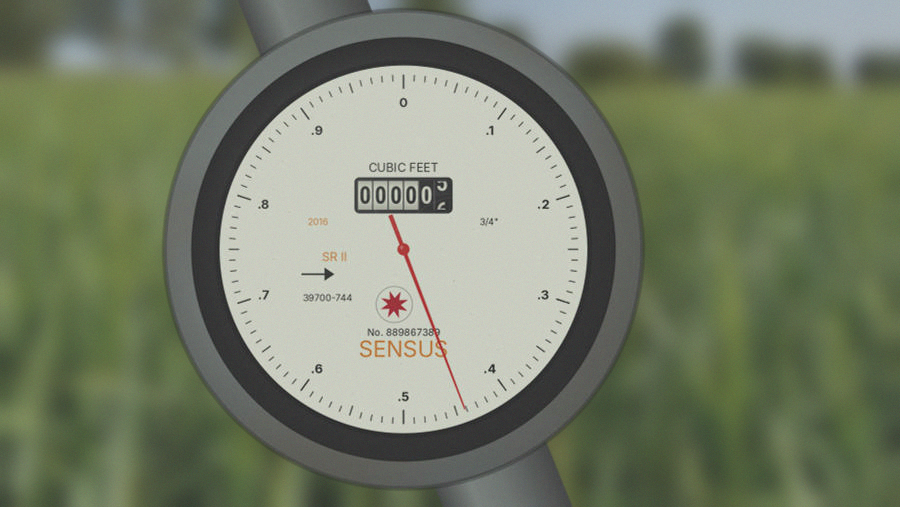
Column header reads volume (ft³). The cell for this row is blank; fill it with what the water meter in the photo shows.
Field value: 5.44 ft³
